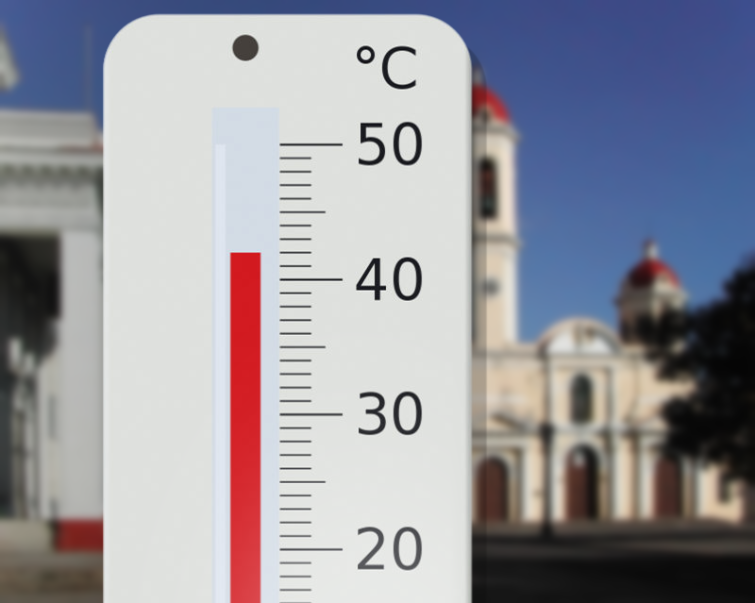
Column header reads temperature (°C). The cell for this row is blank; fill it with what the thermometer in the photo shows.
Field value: 42 °C
